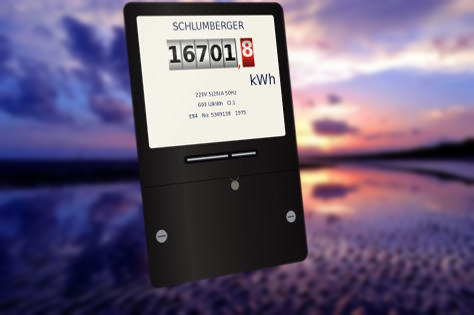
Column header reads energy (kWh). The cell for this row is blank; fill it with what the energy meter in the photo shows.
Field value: 16701.8 kWh
